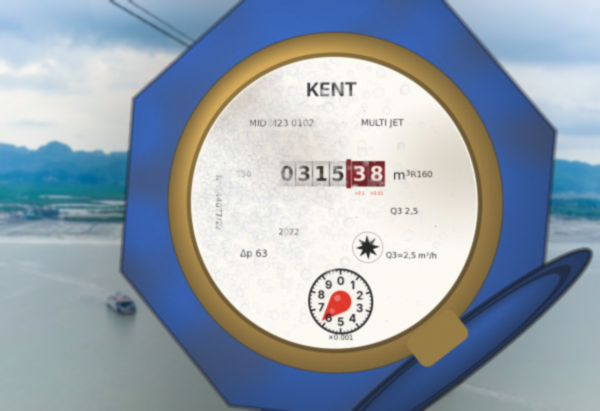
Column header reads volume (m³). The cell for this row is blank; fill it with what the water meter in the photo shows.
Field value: 315.386 m³
